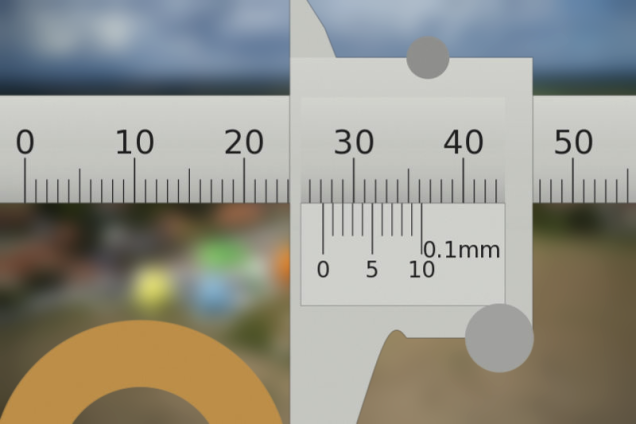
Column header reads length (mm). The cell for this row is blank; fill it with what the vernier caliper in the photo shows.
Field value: 27.2 mm
